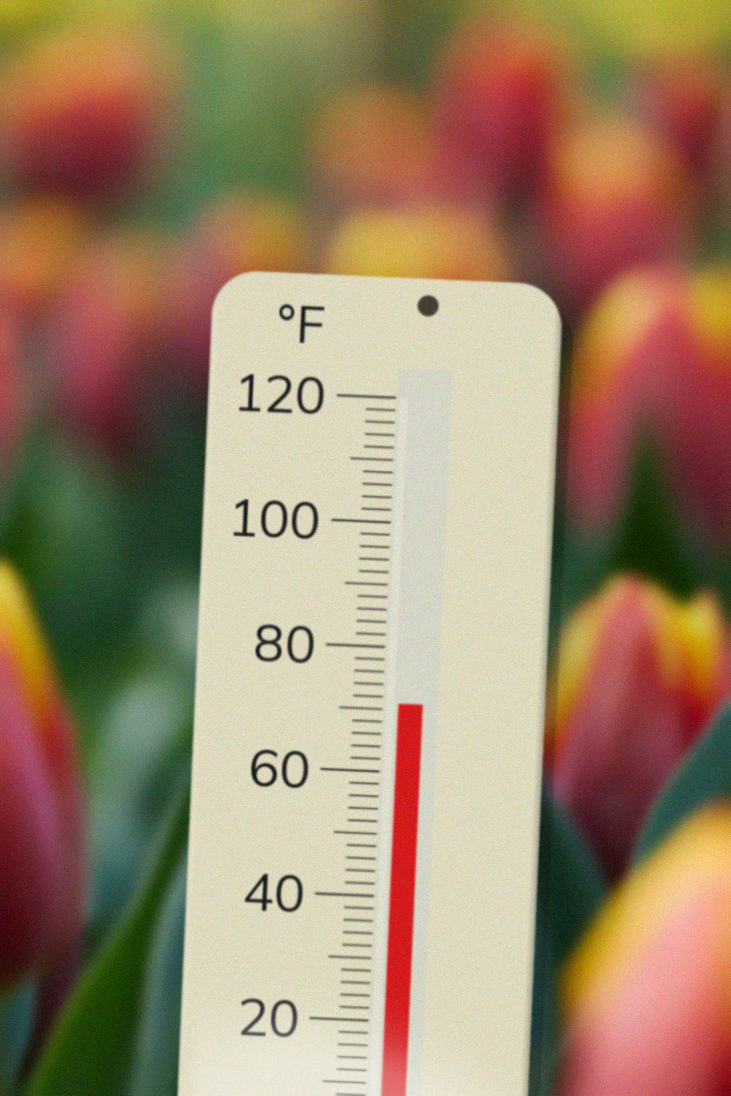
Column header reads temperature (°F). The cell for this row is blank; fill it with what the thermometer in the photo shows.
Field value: 71 °F
